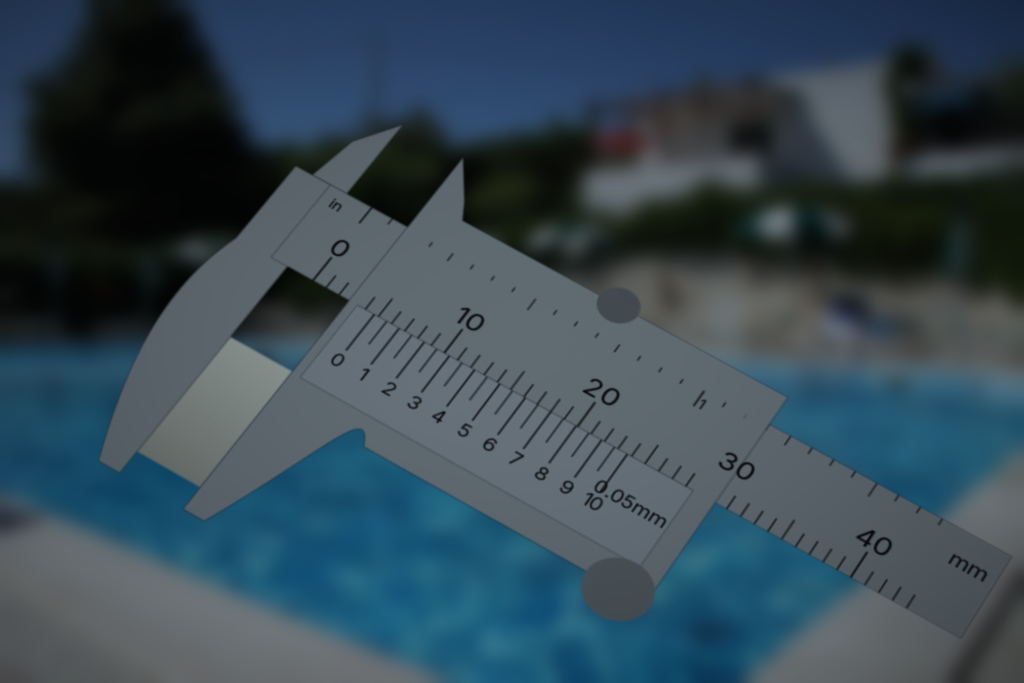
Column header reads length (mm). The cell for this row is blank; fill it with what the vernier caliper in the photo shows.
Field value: 4.7 mm
